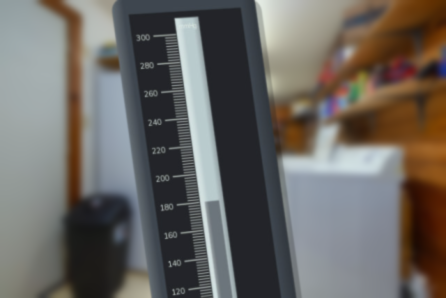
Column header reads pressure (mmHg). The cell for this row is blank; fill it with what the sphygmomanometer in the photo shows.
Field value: 180 mmHg
